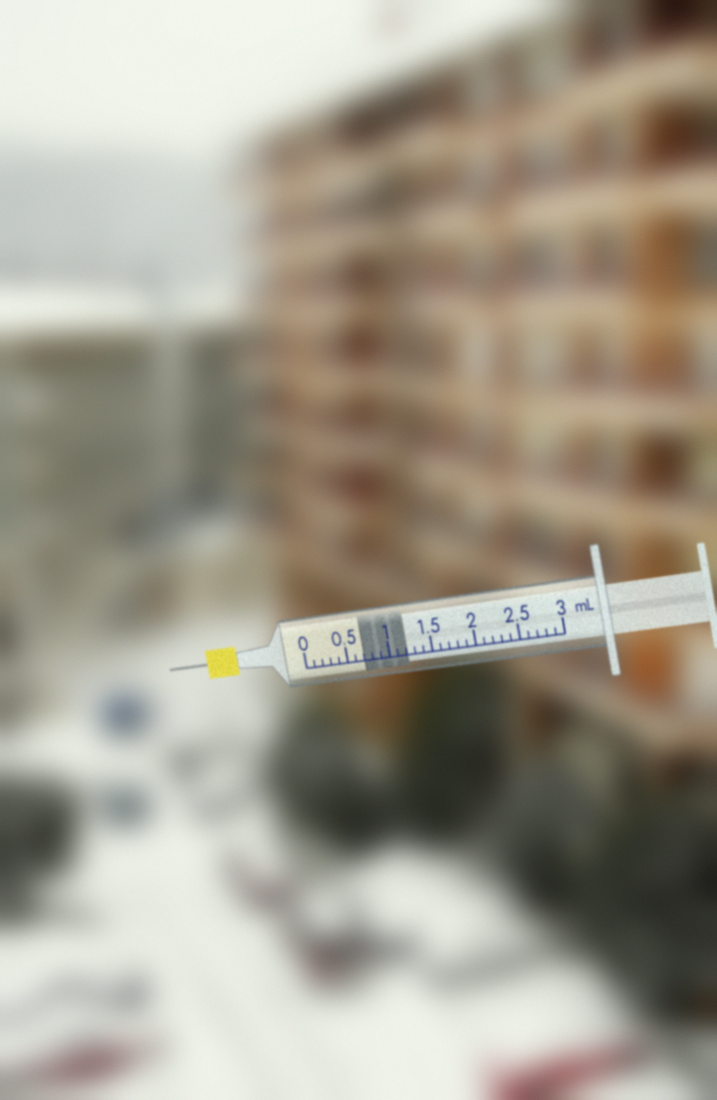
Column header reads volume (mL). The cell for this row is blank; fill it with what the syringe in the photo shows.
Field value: 0.7 mL
